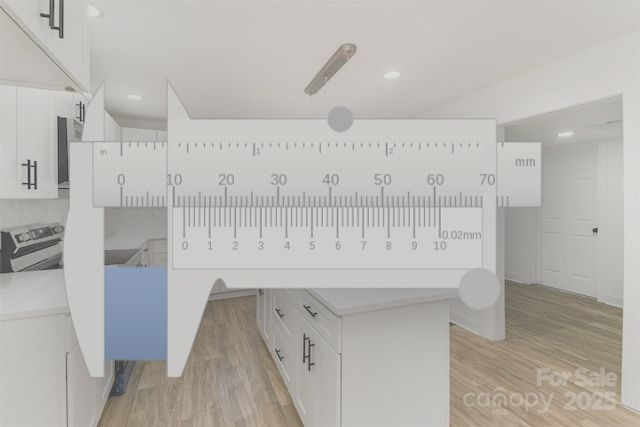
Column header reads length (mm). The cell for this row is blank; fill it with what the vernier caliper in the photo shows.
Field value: 12.0 mm
